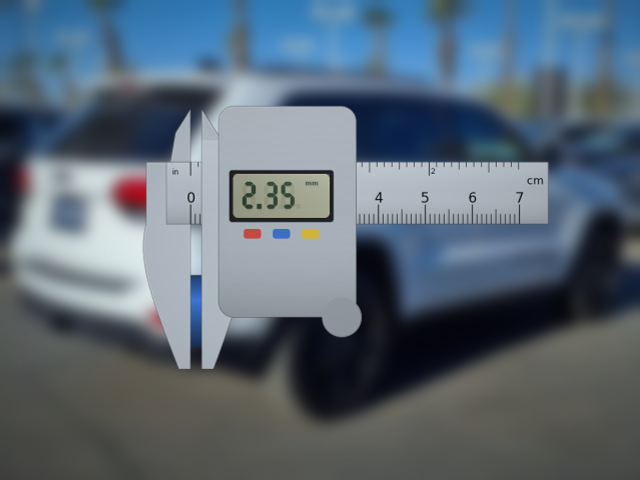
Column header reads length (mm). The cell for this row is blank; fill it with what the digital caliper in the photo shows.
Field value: 2.35 mm
